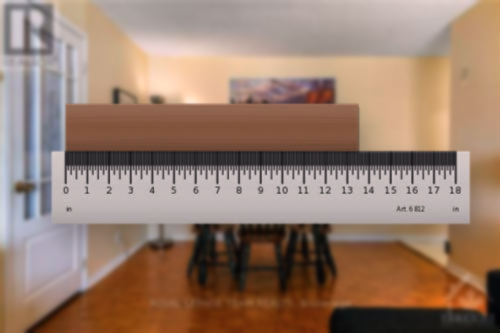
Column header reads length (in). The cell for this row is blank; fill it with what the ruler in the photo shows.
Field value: 13.5 in
